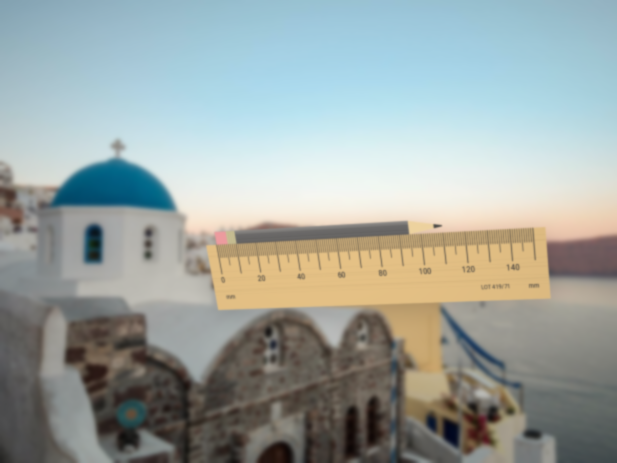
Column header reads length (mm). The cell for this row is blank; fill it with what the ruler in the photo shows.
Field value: 110 mm
